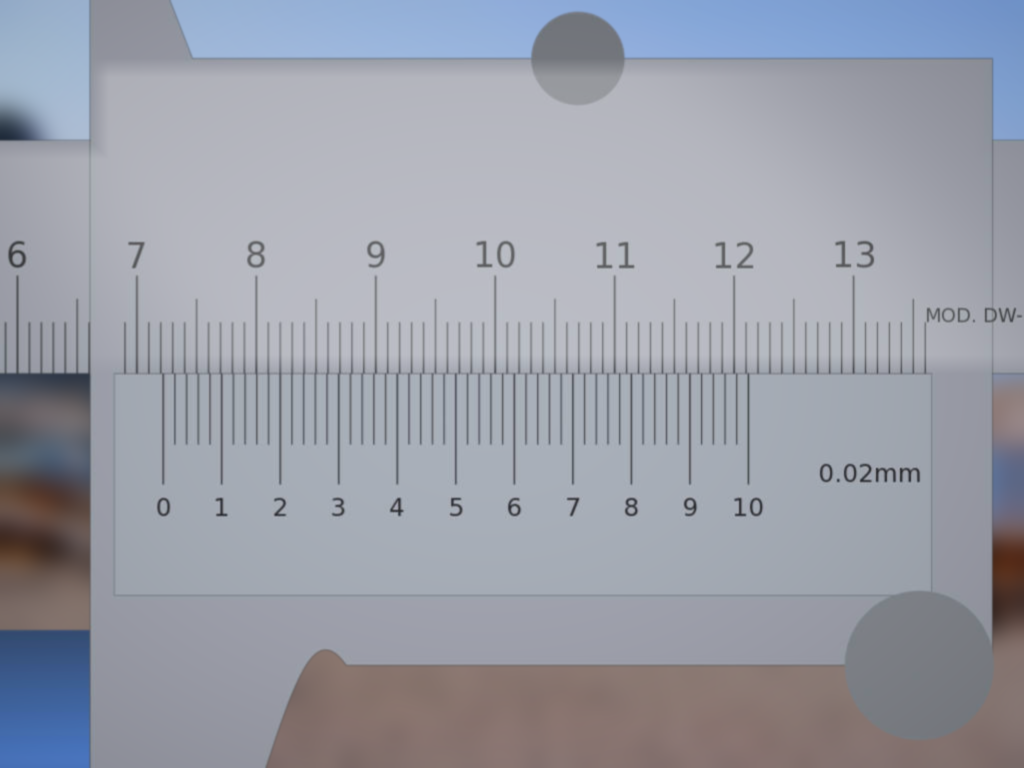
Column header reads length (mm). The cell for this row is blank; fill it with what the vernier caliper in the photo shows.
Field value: 72.2 mm
